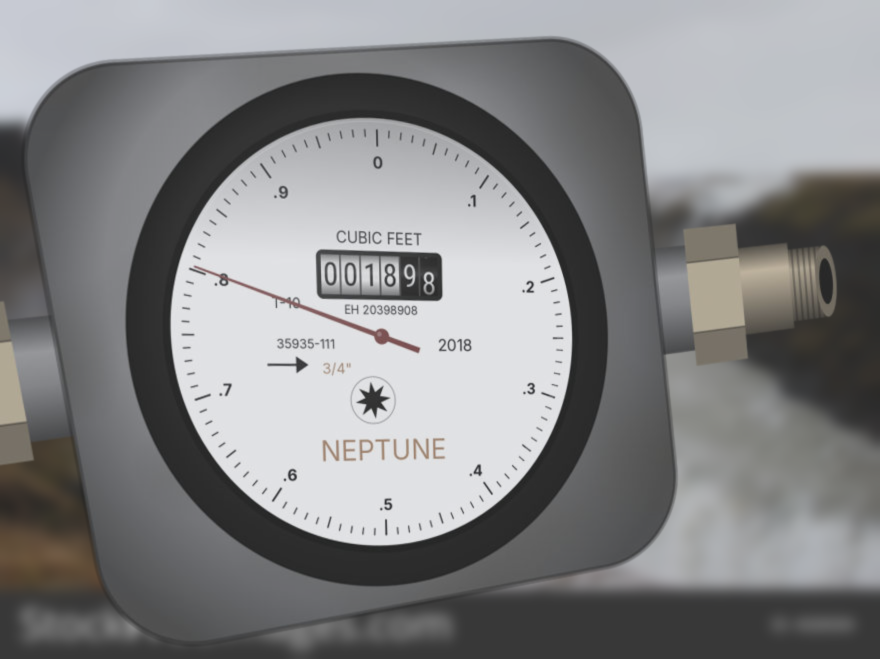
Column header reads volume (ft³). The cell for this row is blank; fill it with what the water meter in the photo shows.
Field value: 1897.80 ft³
